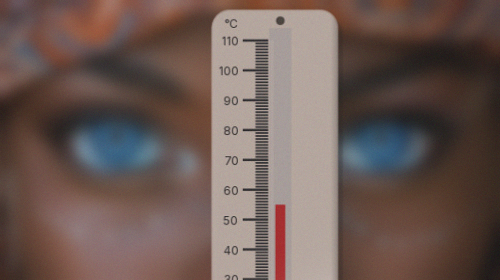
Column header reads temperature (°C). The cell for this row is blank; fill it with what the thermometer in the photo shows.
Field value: 55 °C
